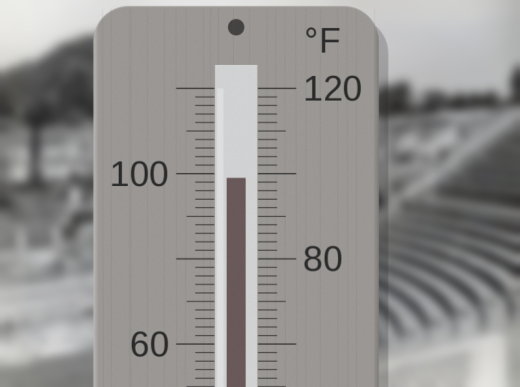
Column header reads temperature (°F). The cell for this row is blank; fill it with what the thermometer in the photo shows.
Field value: 99 °F
